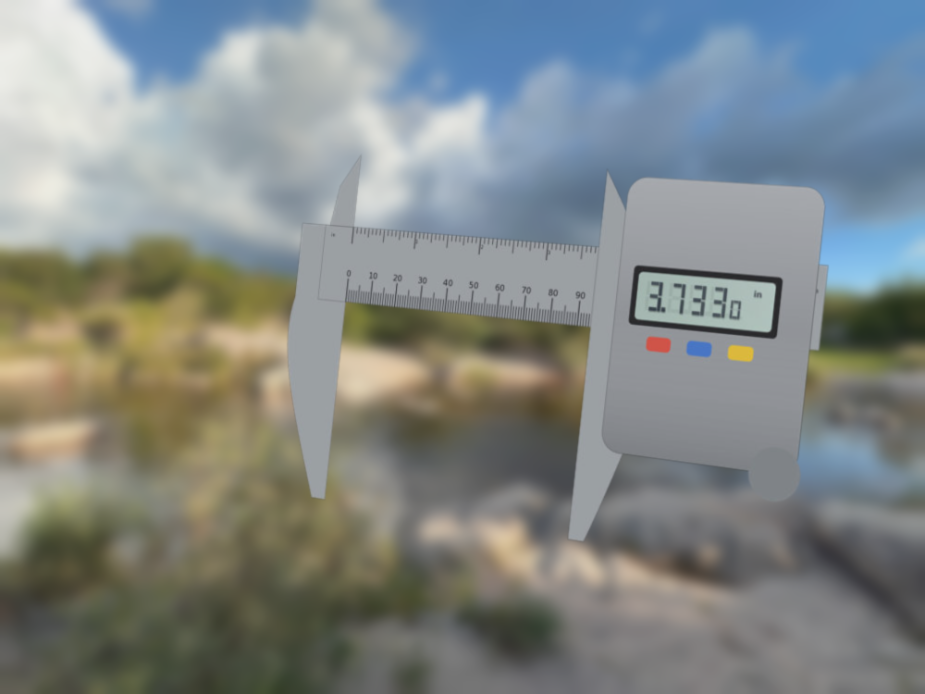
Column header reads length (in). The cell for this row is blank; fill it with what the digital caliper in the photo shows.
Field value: 3.7330 in
